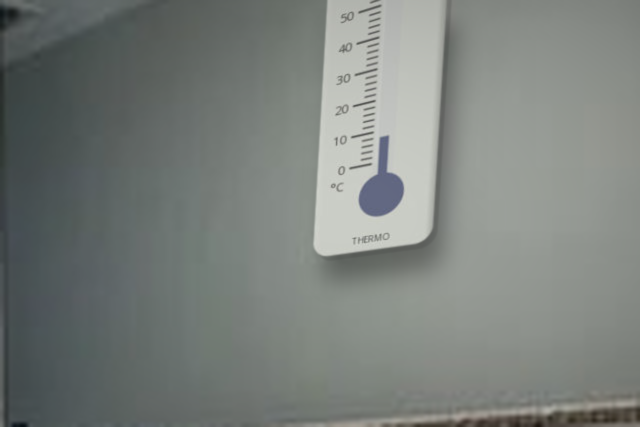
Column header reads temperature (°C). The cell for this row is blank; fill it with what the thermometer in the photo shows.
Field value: 8 °C
